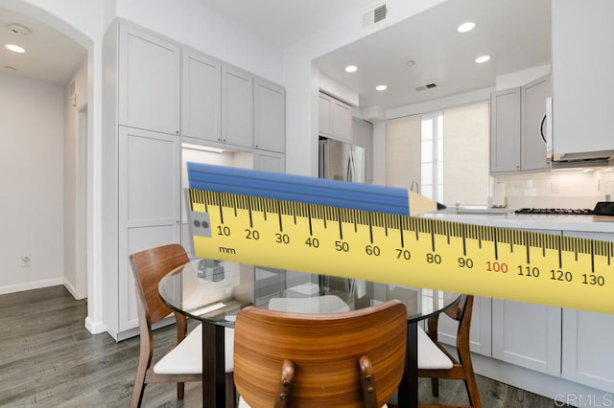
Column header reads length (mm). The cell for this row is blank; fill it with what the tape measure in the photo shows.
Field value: 85 mm
